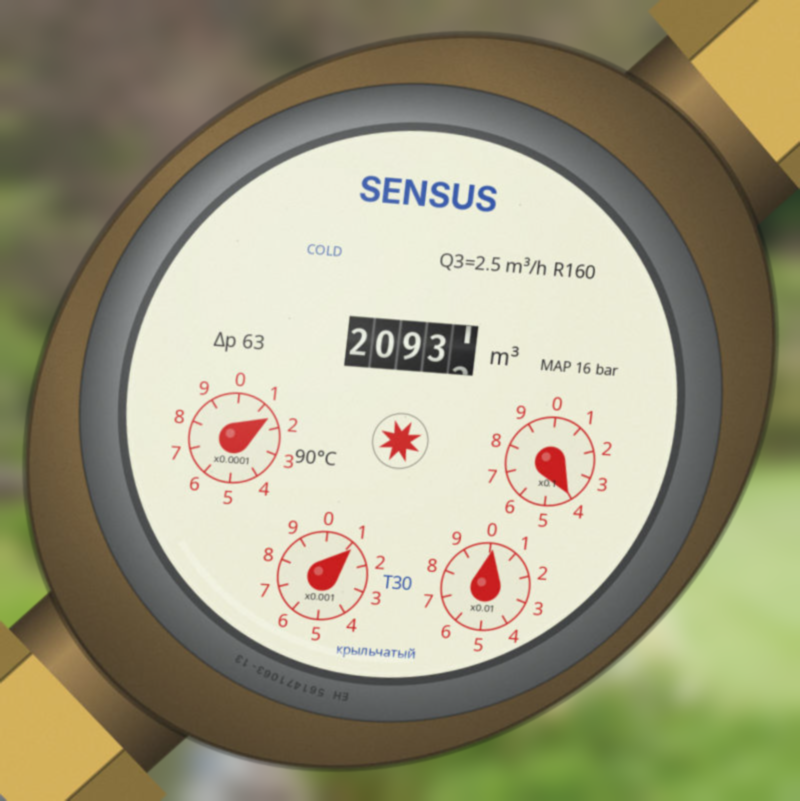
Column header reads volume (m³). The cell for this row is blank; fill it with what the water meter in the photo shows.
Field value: 20931.4011 m³
